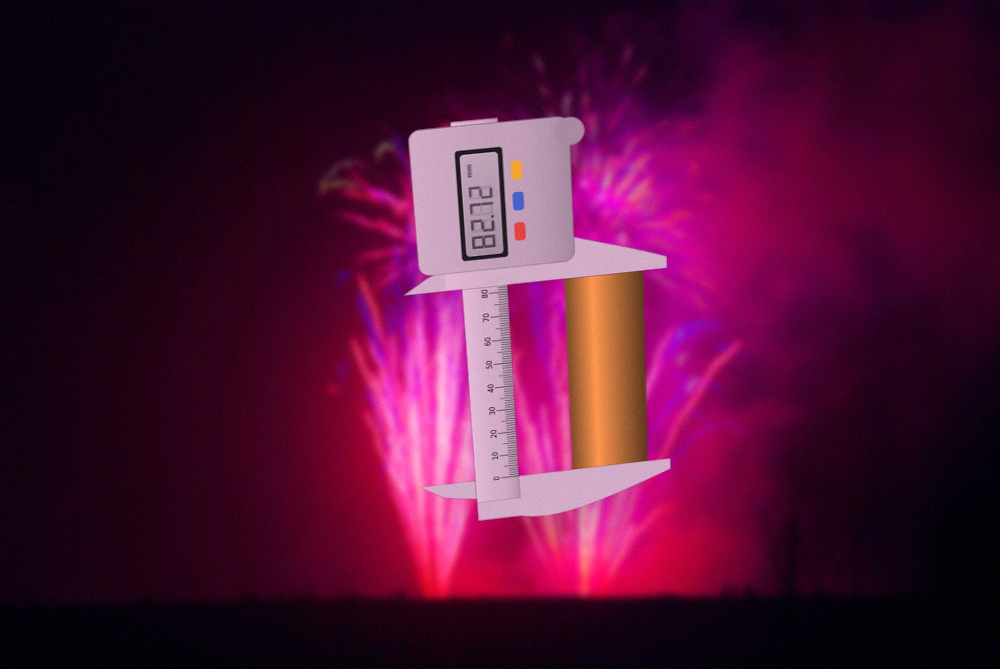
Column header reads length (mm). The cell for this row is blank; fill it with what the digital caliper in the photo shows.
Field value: 82.72 mm
